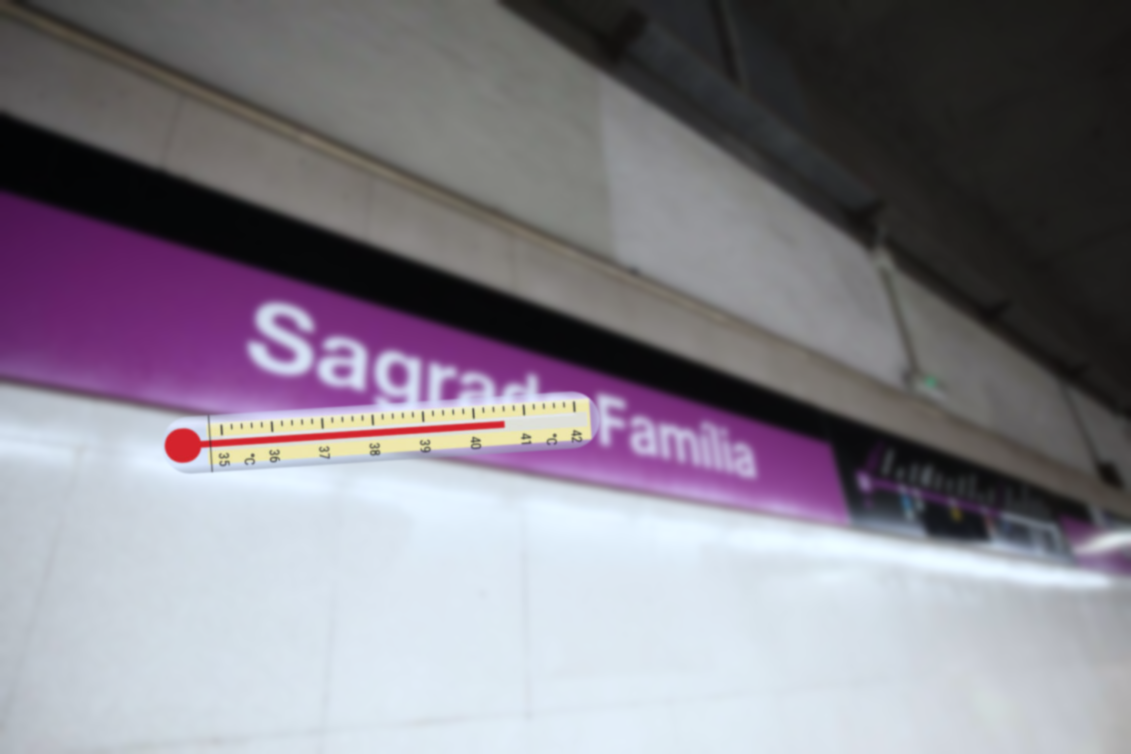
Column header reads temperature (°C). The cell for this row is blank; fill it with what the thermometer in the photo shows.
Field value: 40.6 °C
